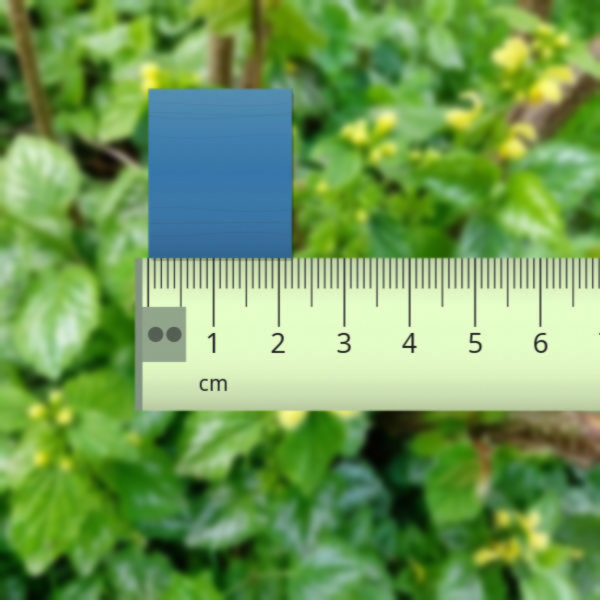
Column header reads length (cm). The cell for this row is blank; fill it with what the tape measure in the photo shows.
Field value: 2.2 cm
